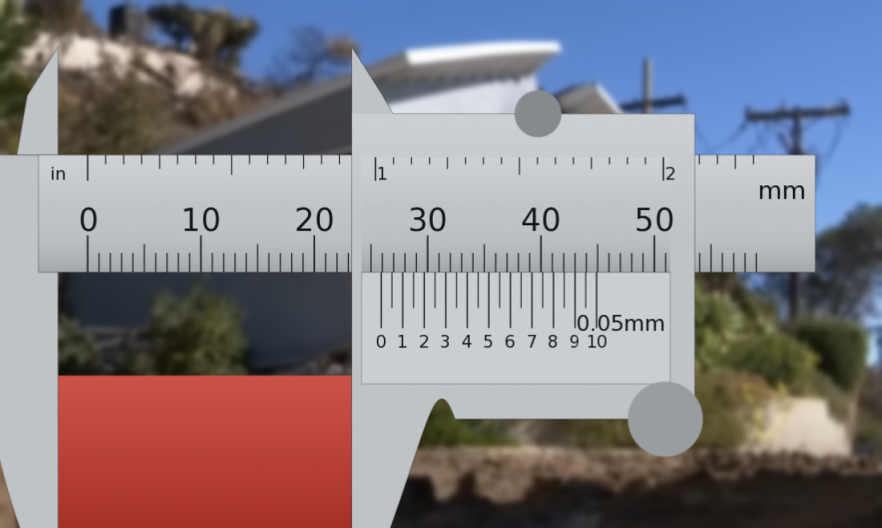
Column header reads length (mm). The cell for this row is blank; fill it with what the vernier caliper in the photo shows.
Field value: 25.9 mm
